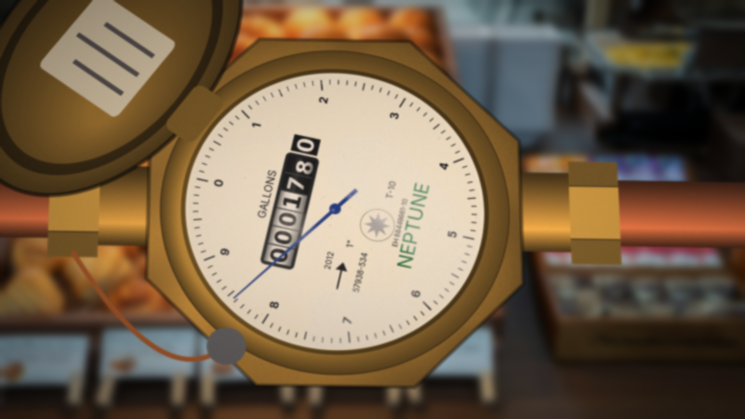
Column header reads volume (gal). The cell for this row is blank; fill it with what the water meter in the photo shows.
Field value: 1778.4 gal
